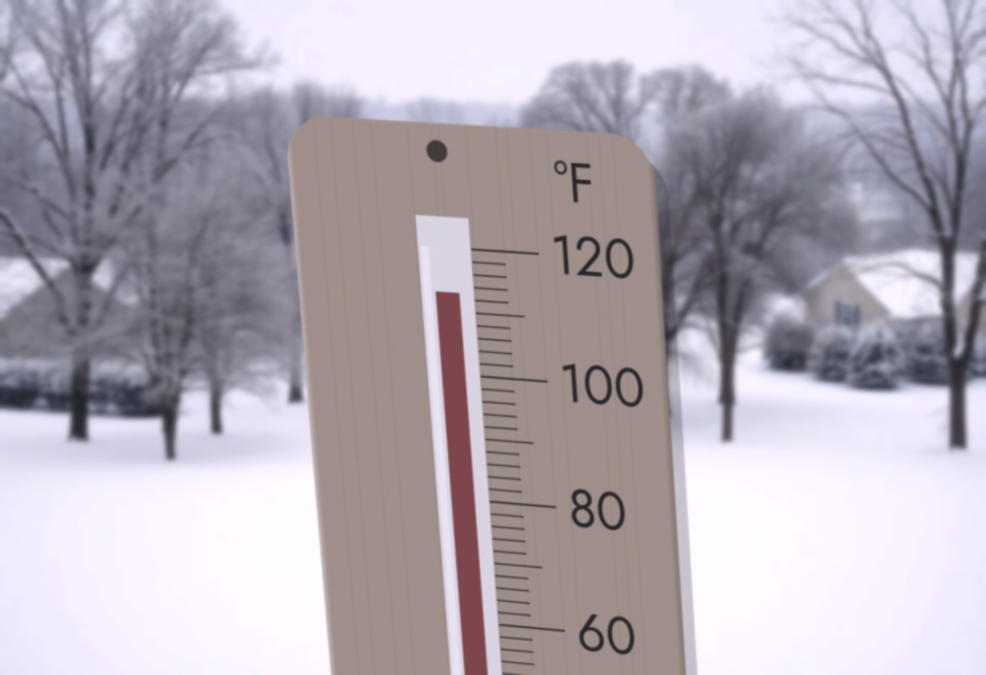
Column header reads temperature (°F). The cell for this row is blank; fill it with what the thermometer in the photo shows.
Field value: 113 °F
